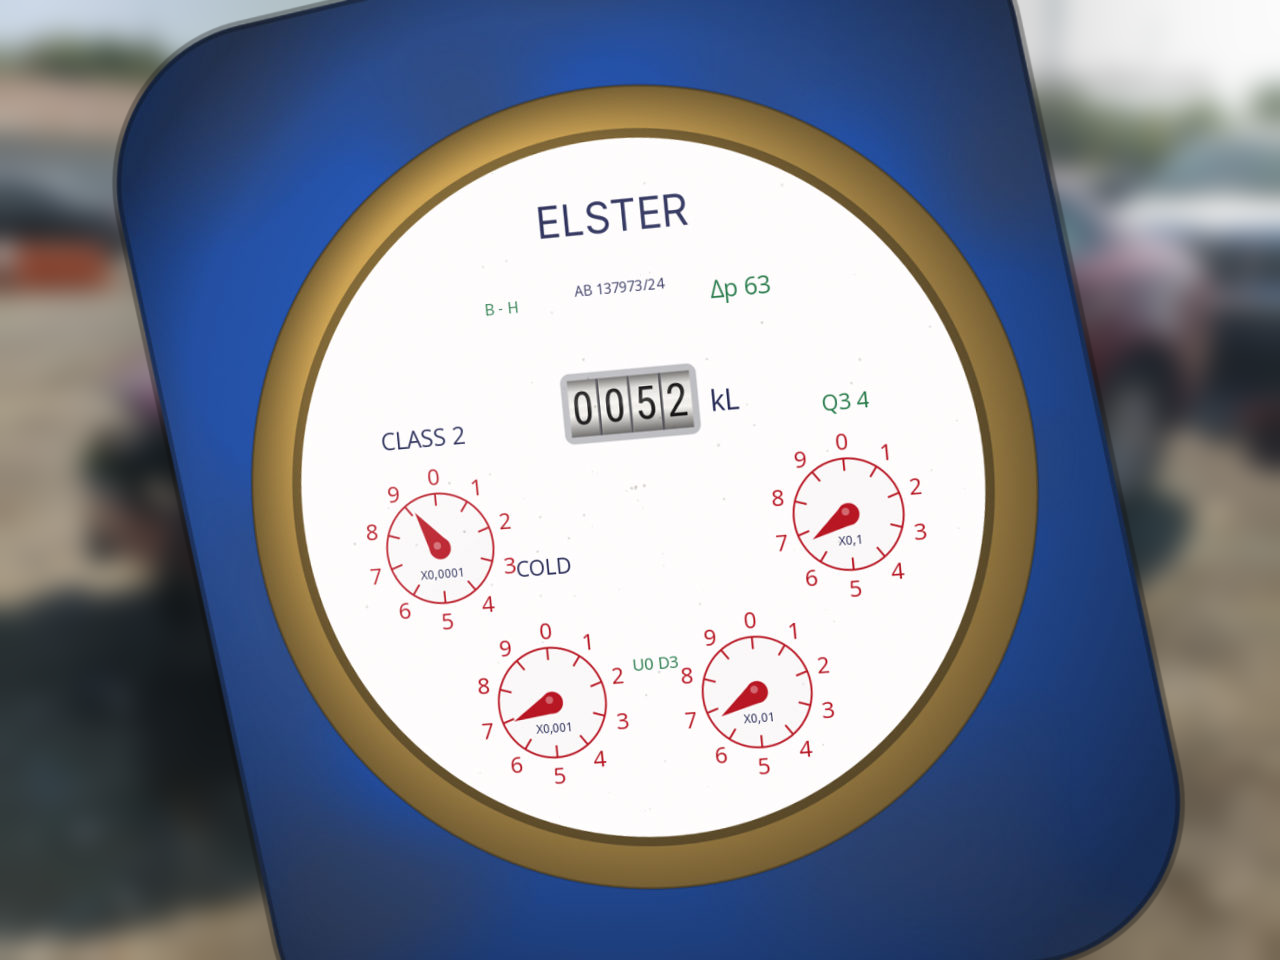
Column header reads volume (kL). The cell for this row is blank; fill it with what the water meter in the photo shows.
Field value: 52.6669 kL
